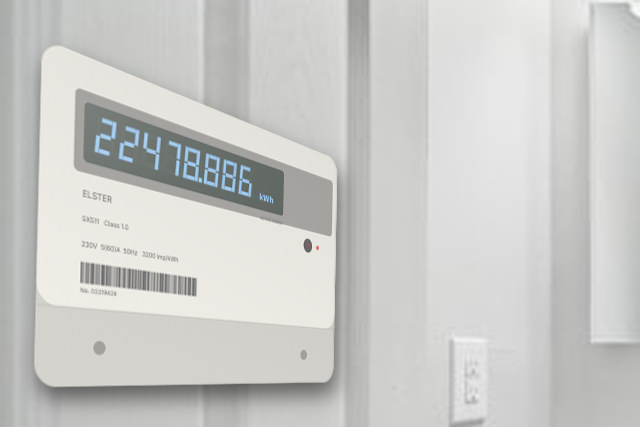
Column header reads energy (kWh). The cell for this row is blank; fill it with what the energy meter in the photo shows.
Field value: 22478.886 kWh
